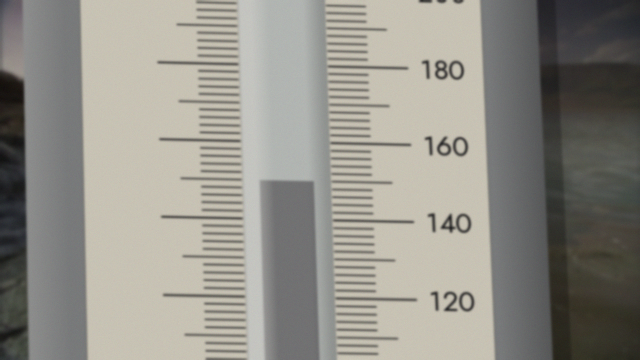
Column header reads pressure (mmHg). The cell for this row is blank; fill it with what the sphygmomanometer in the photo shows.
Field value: 150 mmHg
